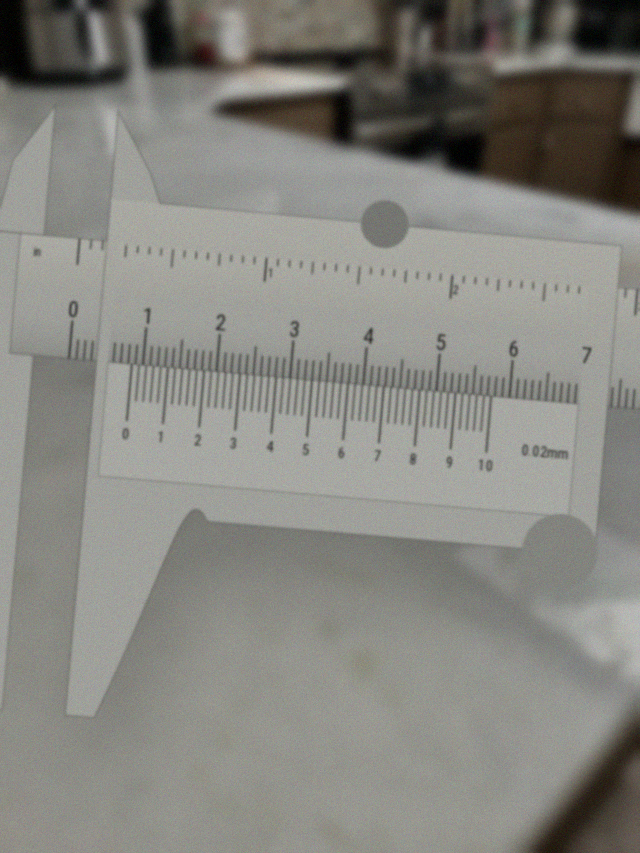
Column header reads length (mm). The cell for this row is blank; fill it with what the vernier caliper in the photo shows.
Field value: 8.5 mm
